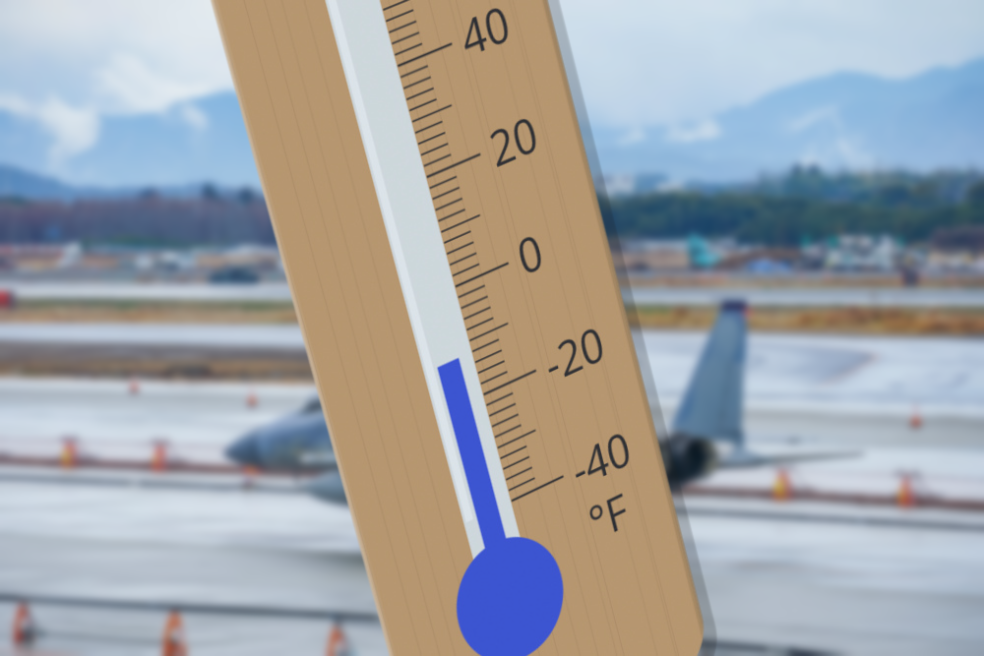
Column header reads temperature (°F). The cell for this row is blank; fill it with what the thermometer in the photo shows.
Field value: -12 °F
